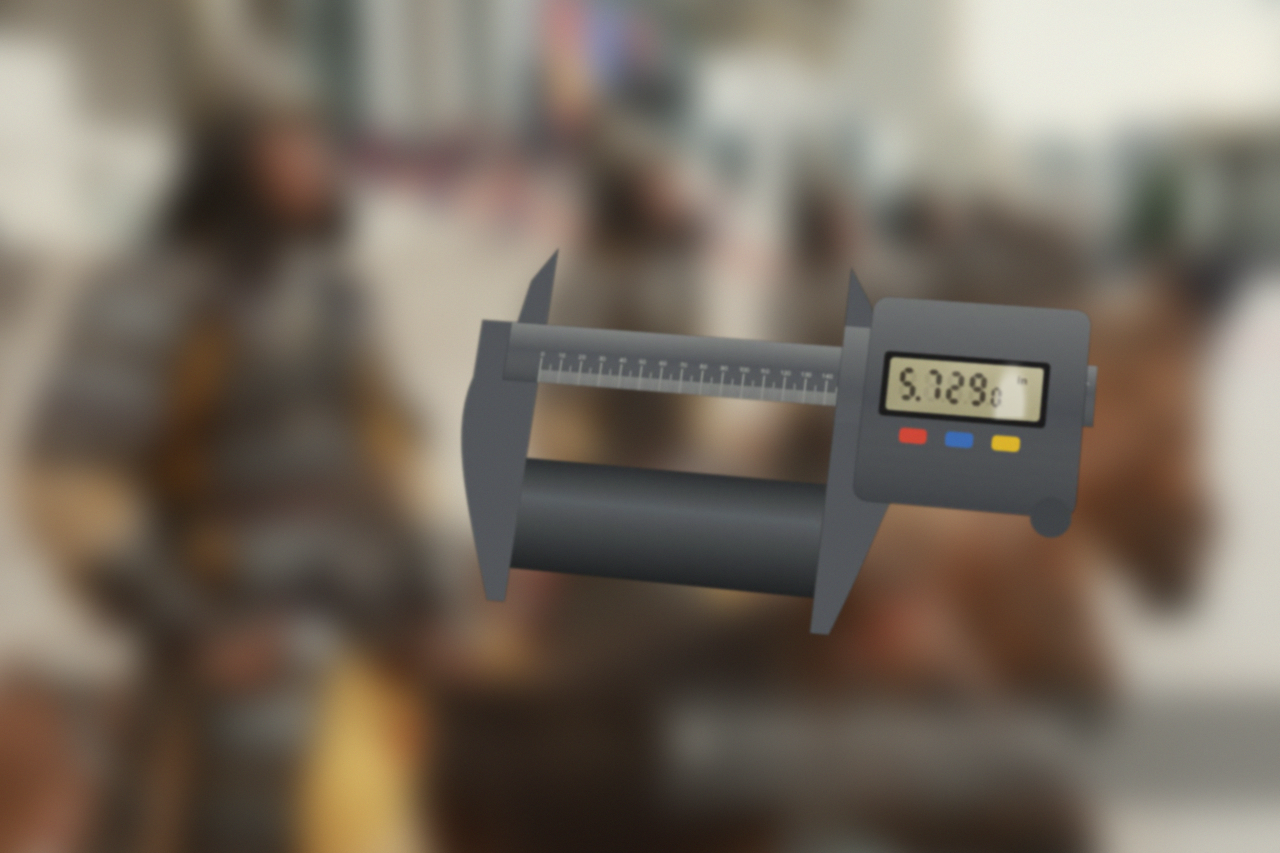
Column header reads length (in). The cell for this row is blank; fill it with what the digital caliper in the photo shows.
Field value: 5.7290 in
